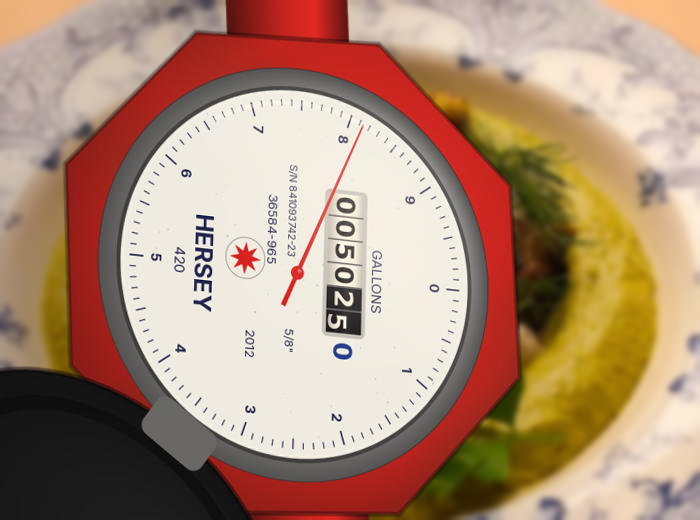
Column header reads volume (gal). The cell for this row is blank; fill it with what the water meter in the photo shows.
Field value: 50248.1 gal
